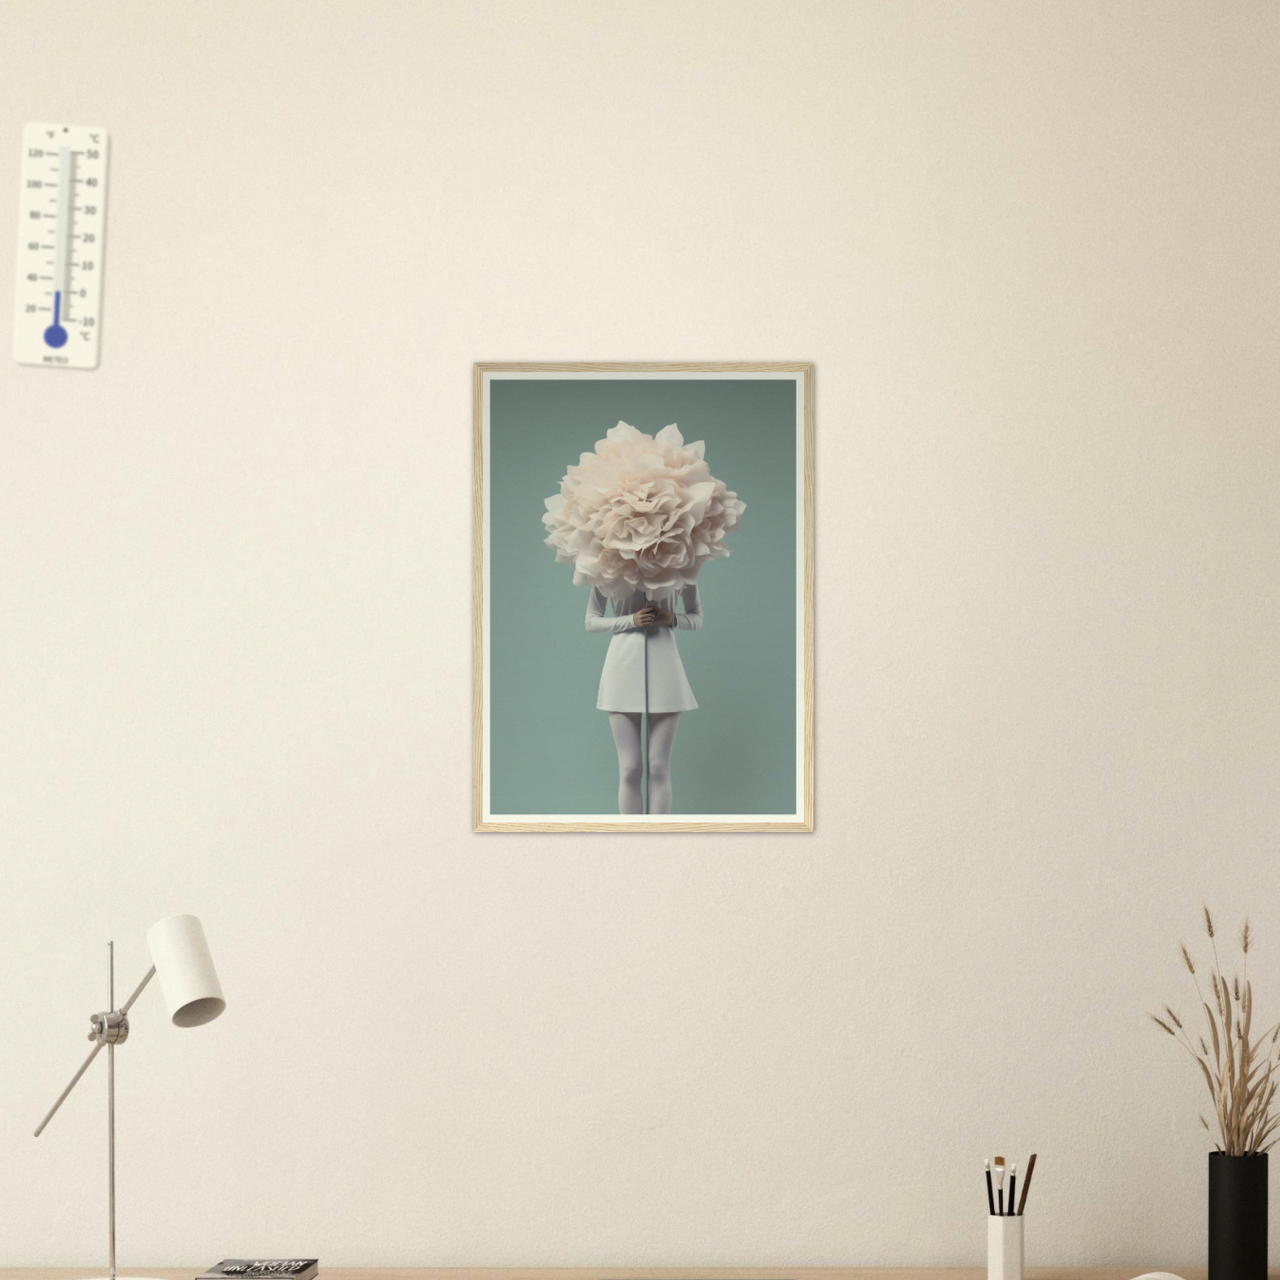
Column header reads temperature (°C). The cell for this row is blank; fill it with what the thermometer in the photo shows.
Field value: 0 °C
